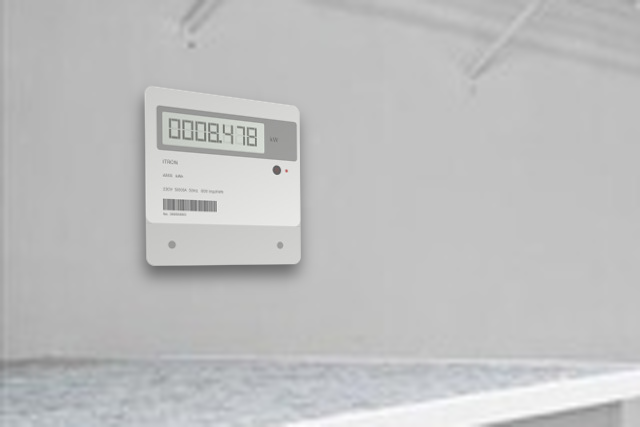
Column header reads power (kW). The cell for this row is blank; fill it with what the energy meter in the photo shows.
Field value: 8.478 kW
